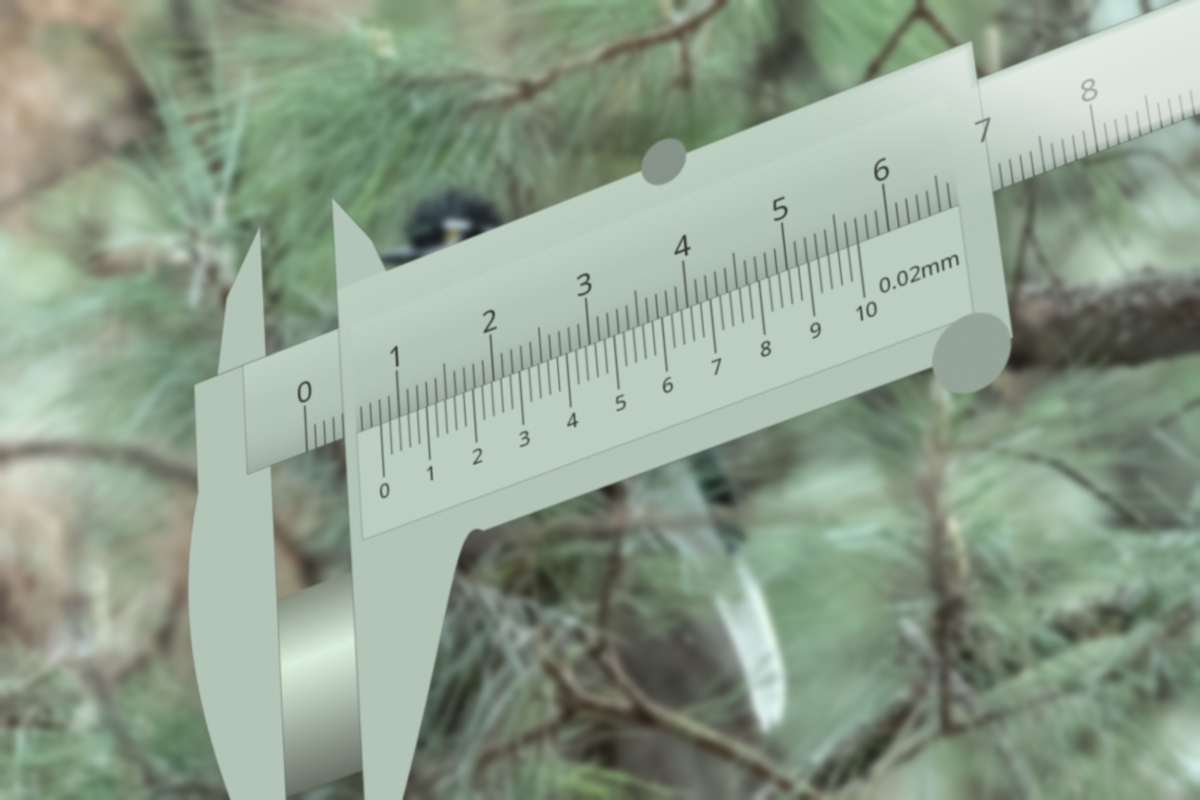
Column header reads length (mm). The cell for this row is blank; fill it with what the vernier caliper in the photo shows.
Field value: 8.0 mm
